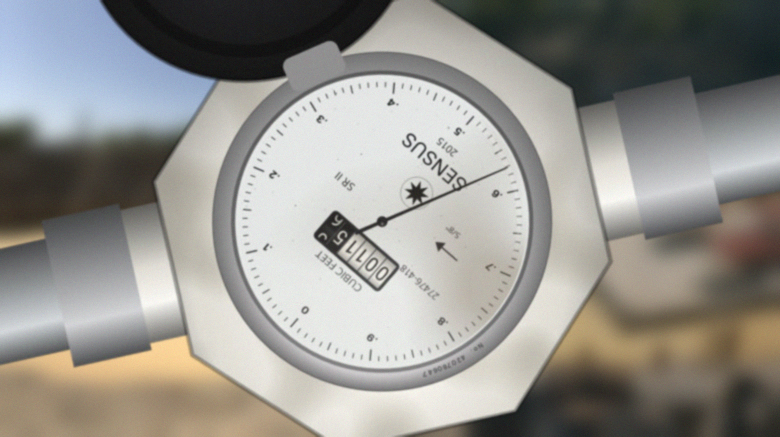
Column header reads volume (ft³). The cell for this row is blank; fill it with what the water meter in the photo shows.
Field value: 1155.57 ft³
